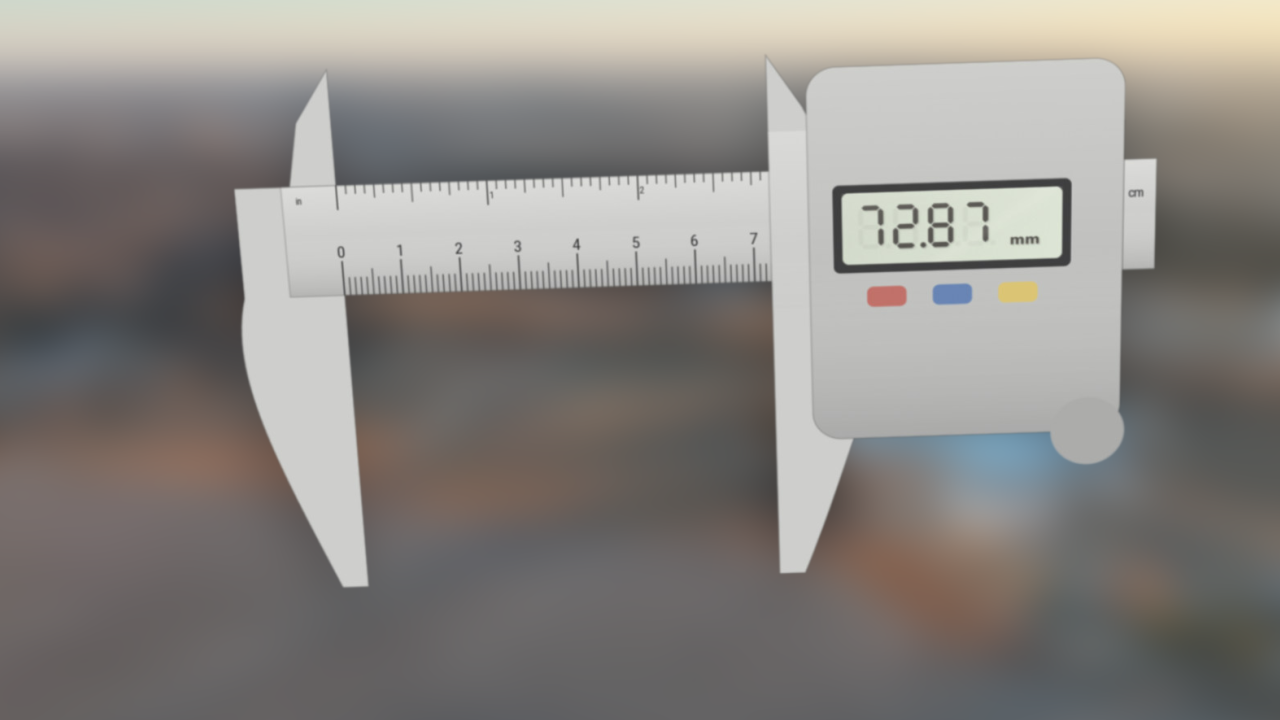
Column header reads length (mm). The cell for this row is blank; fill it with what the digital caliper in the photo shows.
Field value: 72.87 mm
